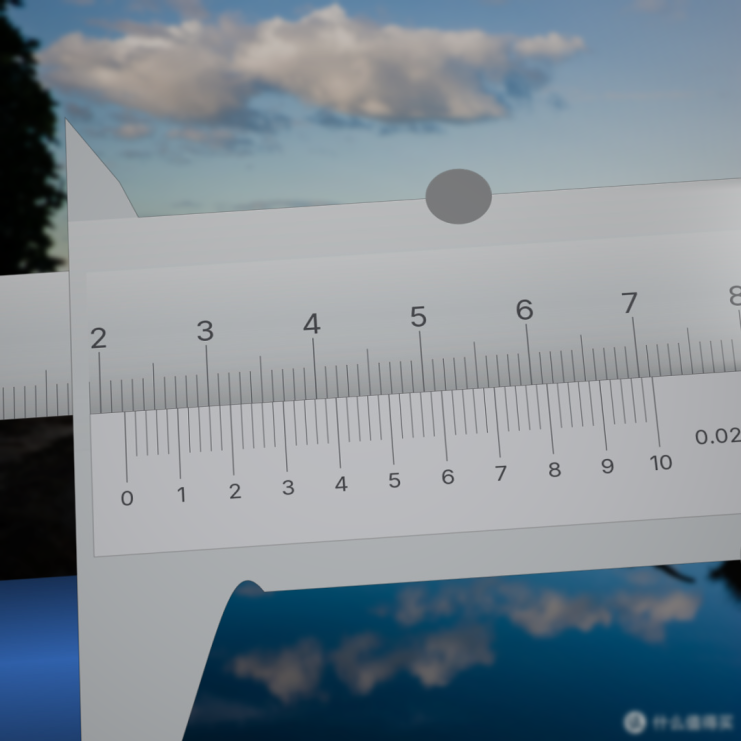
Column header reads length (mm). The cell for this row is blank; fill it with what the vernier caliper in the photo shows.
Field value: 22.2 mm
